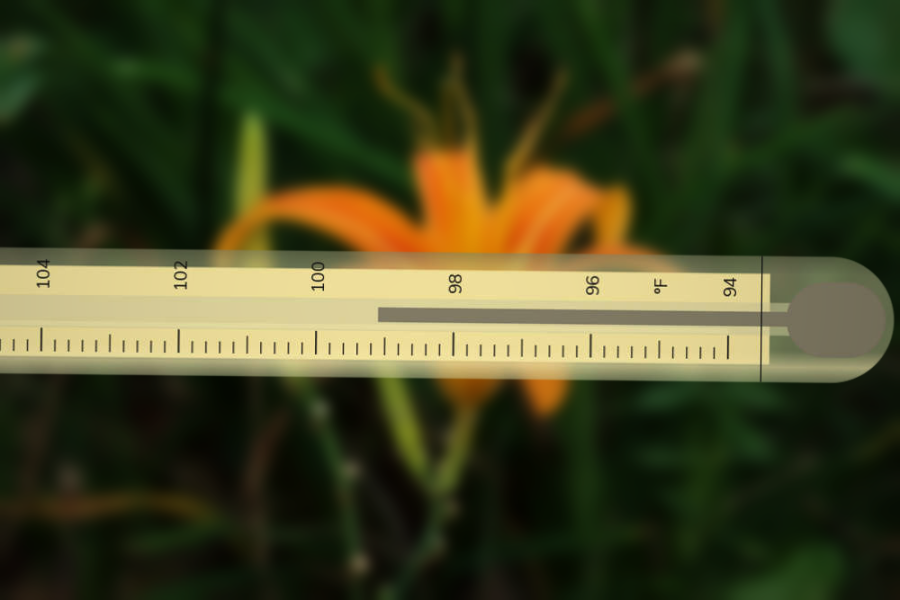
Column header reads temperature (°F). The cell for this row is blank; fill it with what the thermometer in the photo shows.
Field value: 99.1 °F
